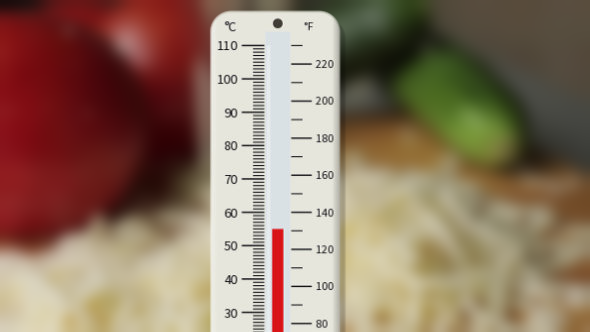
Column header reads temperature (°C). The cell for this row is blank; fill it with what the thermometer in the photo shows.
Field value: 55 °C
